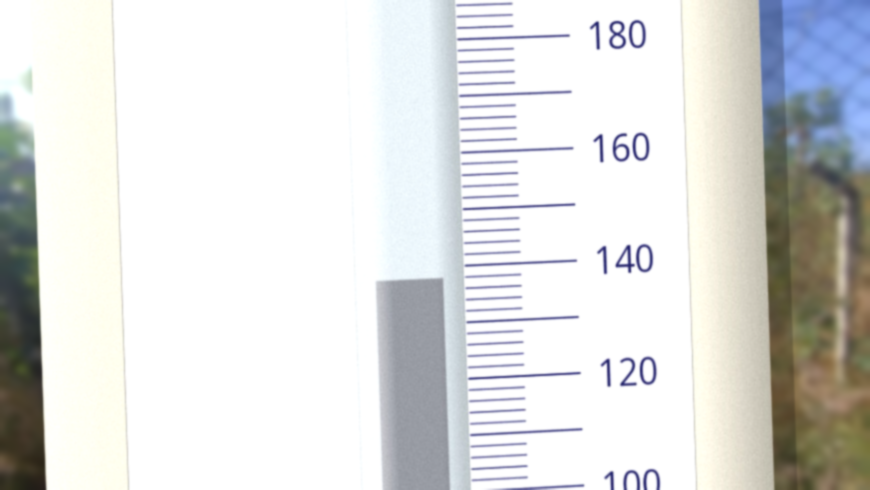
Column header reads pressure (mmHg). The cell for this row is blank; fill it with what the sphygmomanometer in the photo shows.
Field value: 138 mmHg
